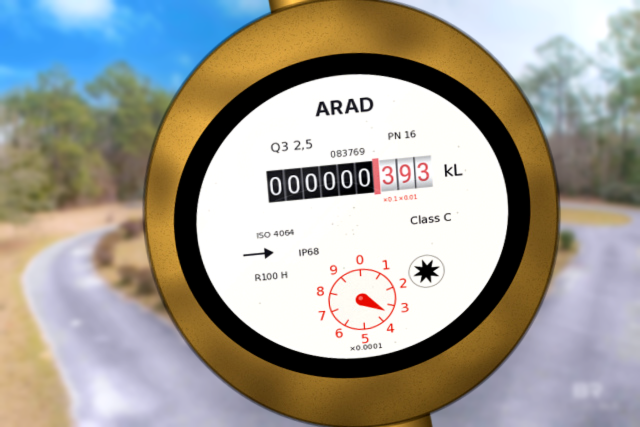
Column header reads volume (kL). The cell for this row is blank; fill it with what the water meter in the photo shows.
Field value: 0.3933 kL
